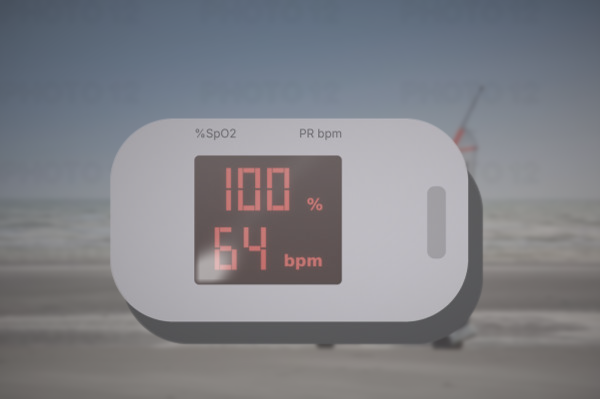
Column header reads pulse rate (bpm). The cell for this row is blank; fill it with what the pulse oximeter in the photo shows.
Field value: 64 bpm
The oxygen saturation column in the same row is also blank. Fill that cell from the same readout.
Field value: 100 %
